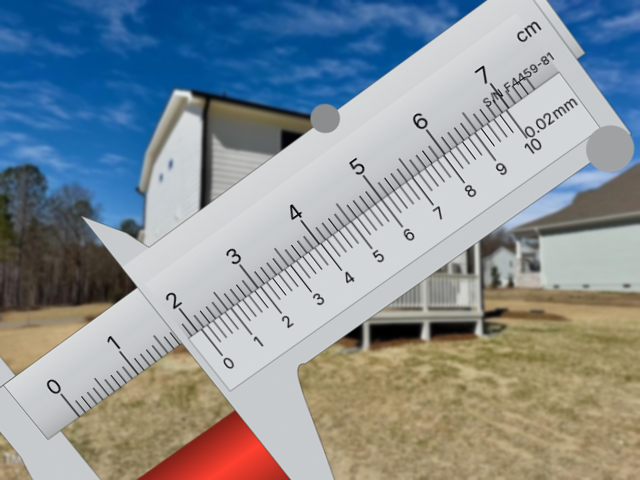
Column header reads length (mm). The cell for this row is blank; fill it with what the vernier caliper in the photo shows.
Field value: 20.6 mm
